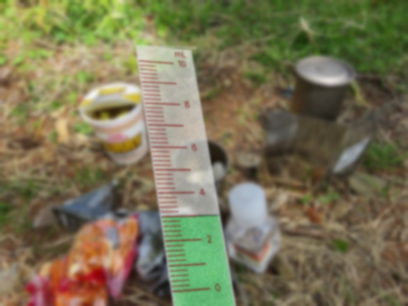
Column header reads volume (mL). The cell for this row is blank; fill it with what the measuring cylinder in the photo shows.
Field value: 3 mL
